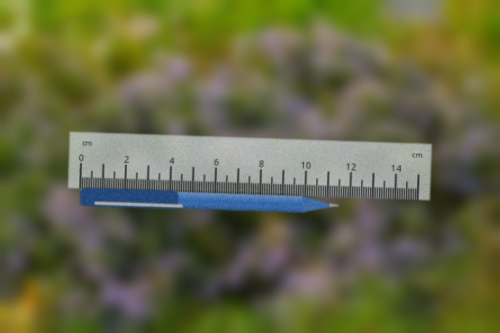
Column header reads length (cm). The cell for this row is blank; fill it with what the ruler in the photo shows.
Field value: 11.5 cm
